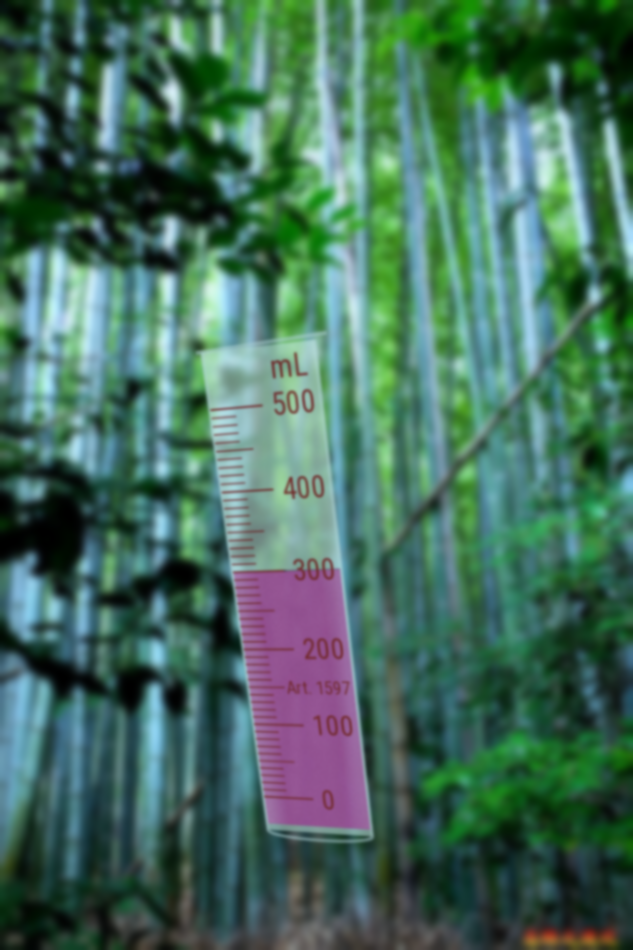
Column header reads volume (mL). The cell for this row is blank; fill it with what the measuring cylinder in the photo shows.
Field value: 300 mL
